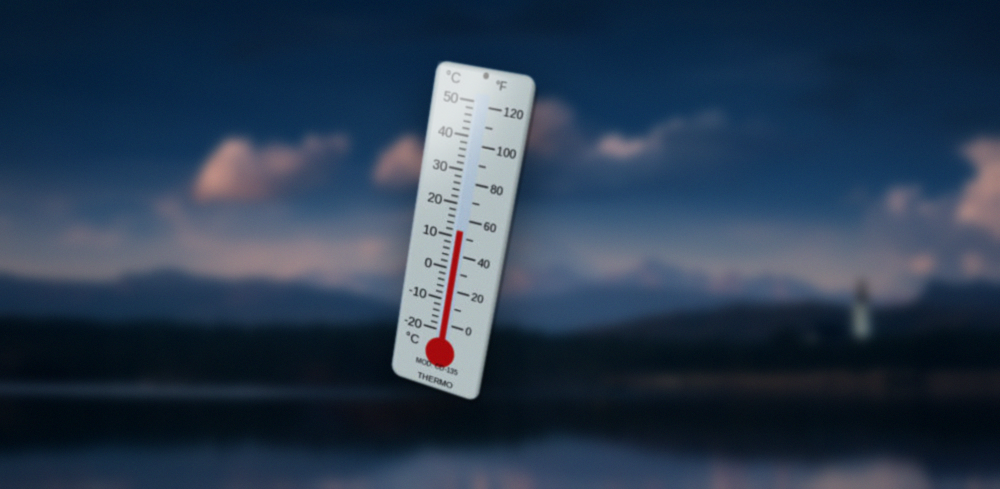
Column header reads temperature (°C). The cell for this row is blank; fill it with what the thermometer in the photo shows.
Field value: 12 °C
